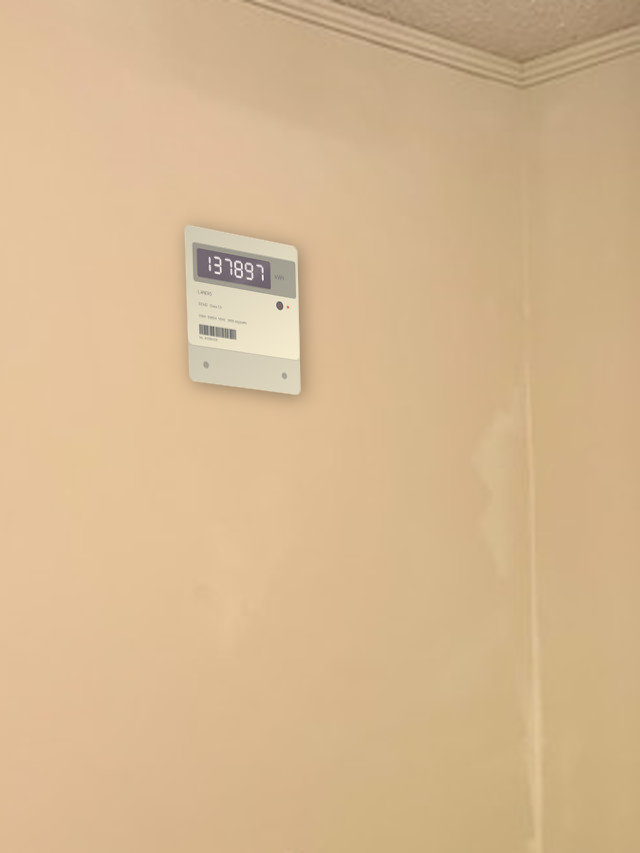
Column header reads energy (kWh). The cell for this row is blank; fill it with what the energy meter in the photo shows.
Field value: 137897 kWh
